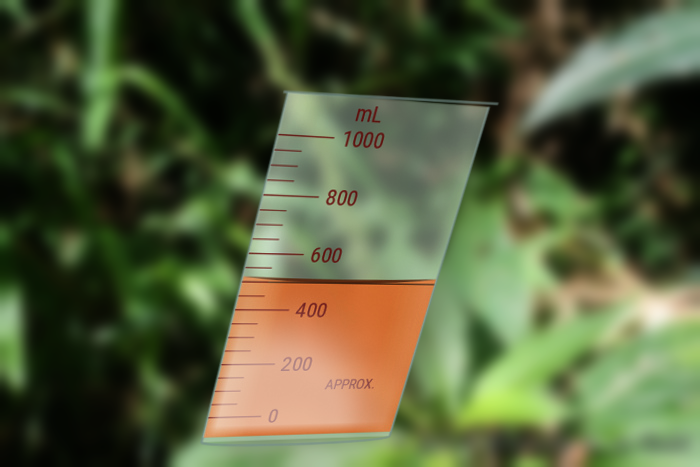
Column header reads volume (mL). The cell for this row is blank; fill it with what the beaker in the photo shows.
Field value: 500 mL
